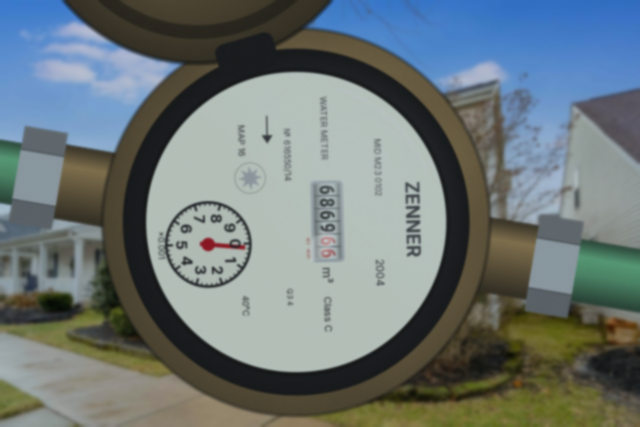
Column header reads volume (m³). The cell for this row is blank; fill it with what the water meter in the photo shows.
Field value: 6869.660 m³
